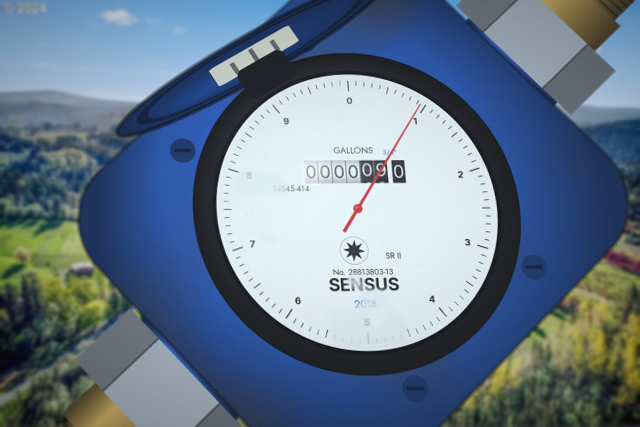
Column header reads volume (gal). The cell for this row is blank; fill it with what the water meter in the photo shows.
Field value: 90.9 gal
